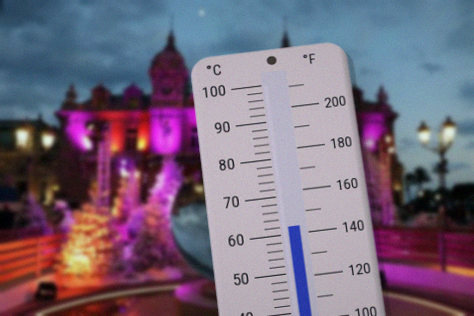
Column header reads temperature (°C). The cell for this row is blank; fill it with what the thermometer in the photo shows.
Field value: 62 °C
